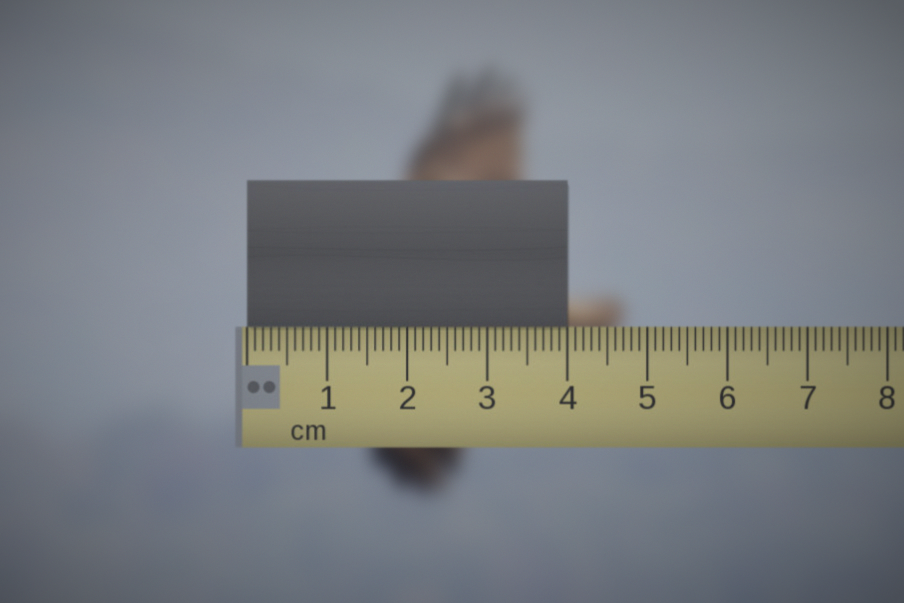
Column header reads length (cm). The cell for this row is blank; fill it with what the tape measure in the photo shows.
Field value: 4 cm
